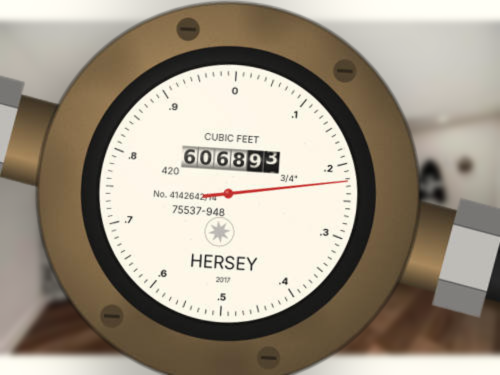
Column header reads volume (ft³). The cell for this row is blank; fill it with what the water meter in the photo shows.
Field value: 606893.22 ft³
